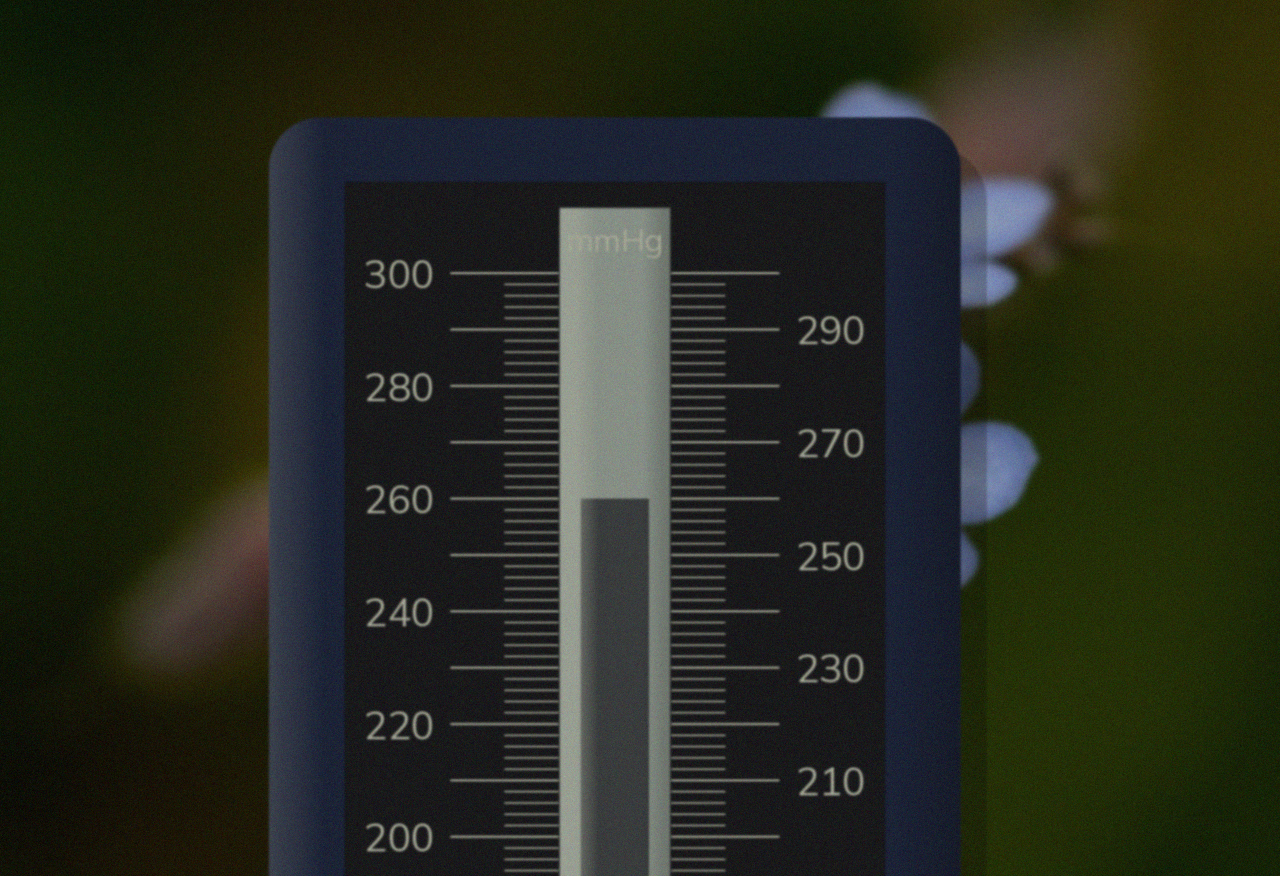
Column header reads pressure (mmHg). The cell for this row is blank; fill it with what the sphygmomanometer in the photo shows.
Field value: 260 mmHg
